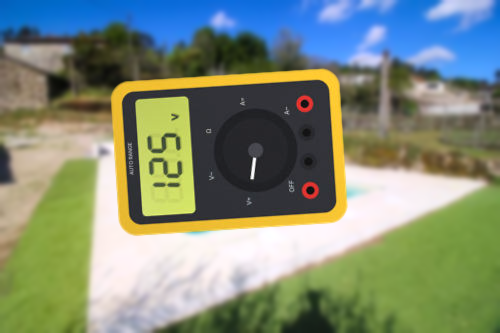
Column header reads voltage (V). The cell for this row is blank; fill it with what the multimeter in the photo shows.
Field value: 125 V
